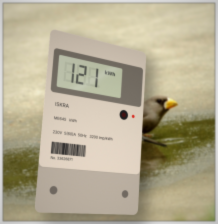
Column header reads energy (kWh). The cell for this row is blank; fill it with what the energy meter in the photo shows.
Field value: 121 kWh
